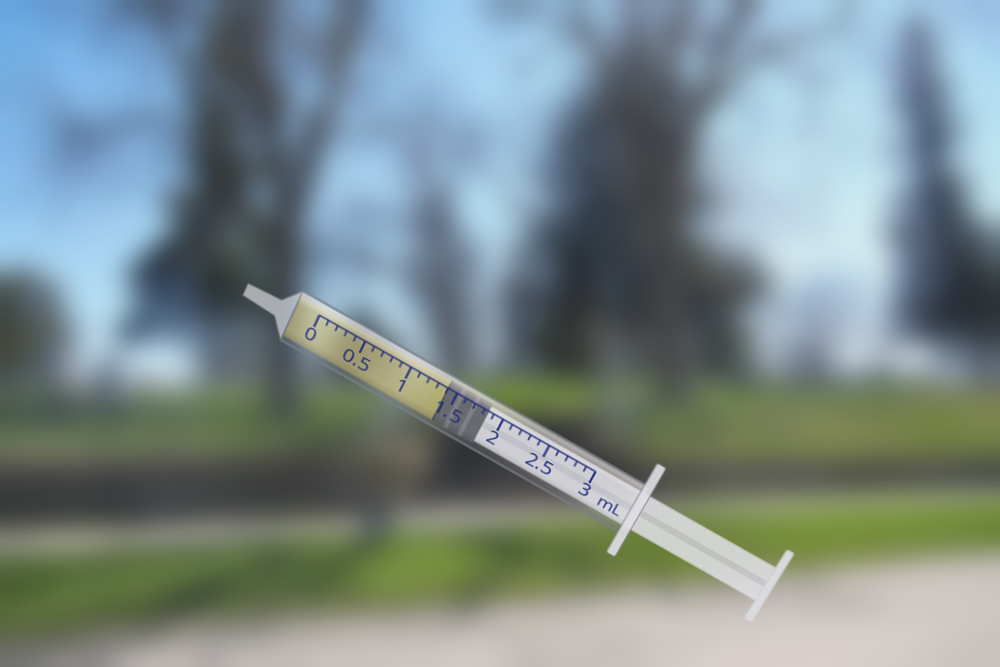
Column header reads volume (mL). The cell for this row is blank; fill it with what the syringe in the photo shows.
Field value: 1.4 mL
